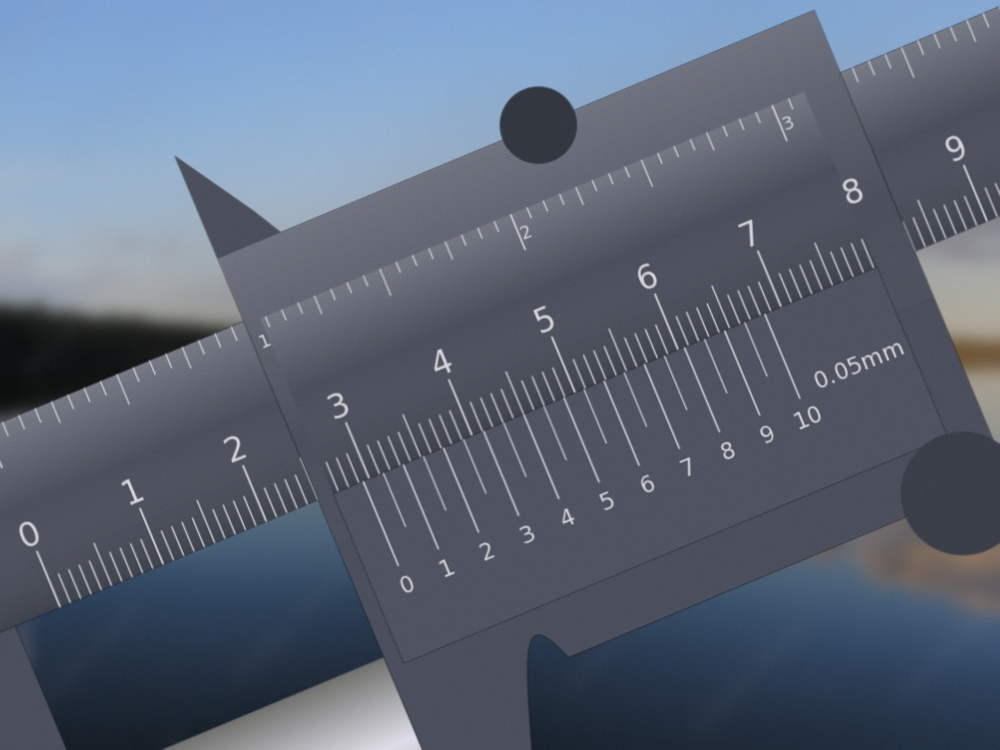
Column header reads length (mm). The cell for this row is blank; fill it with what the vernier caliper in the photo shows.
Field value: 29.4 mm
